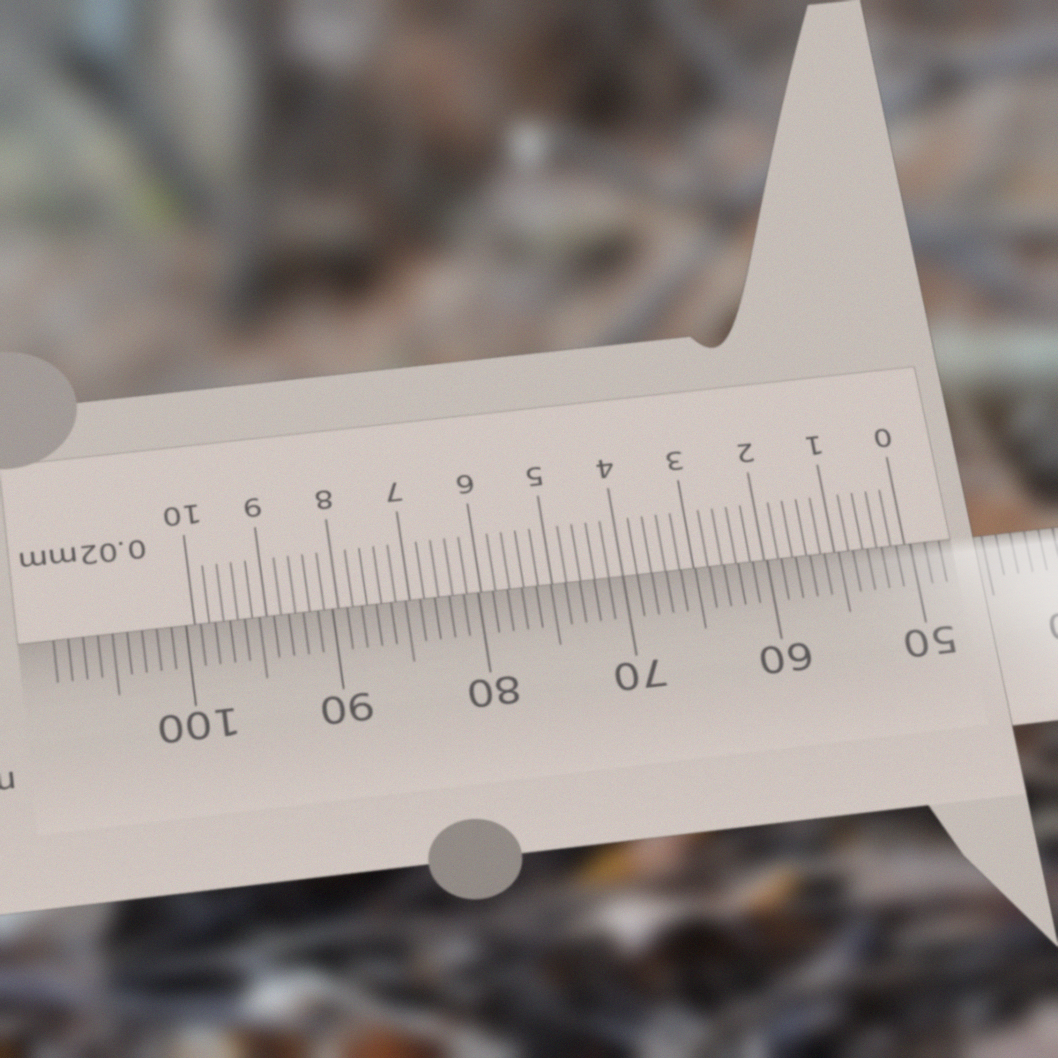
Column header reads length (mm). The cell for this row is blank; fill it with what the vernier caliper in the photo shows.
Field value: 50.4 mm
